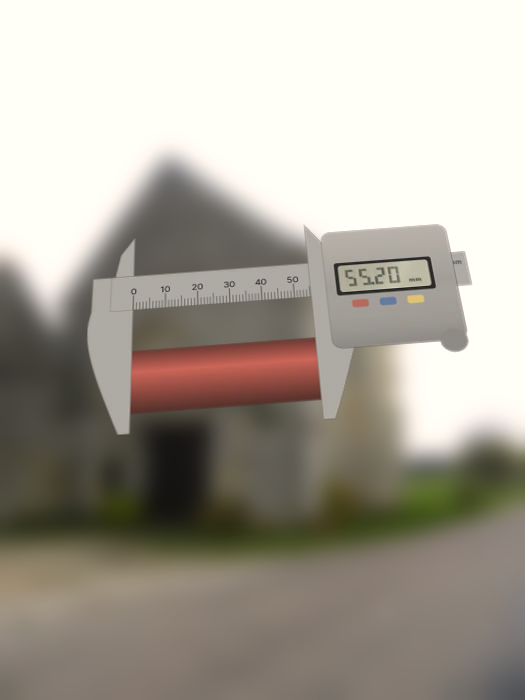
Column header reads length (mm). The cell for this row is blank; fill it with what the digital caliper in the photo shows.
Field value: 55.20 mm
